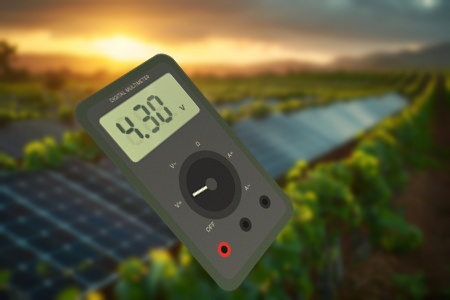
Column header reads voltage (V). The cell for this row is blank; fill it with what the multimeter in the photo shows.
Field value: 4.30 V
